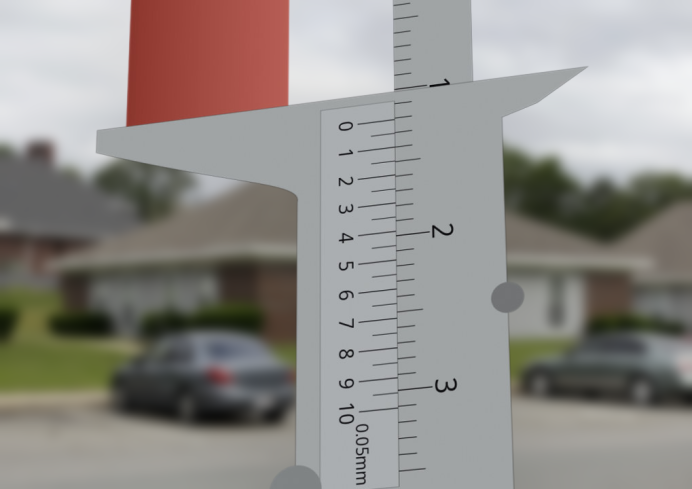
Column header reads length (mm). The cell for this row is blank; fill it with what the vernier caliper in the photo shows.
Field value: 12.1 mm
